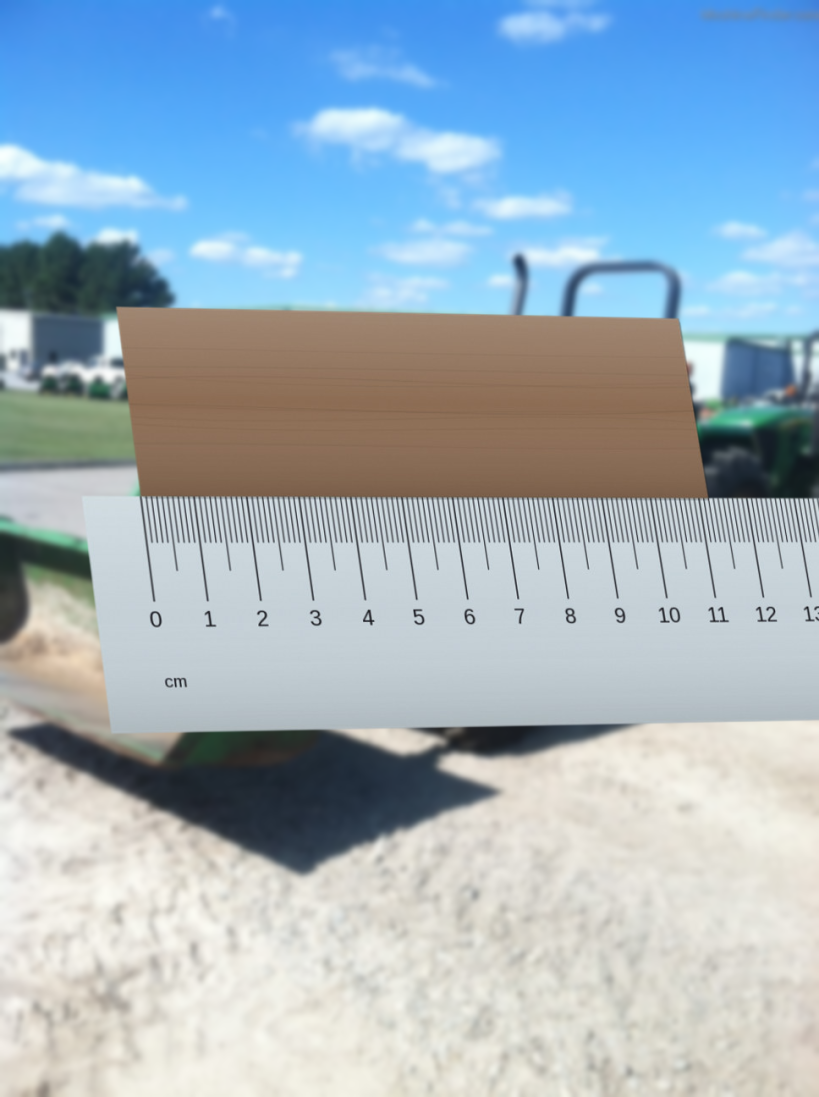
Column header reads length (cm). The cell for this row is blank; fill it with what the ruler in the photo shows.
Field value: 11.2 cm
